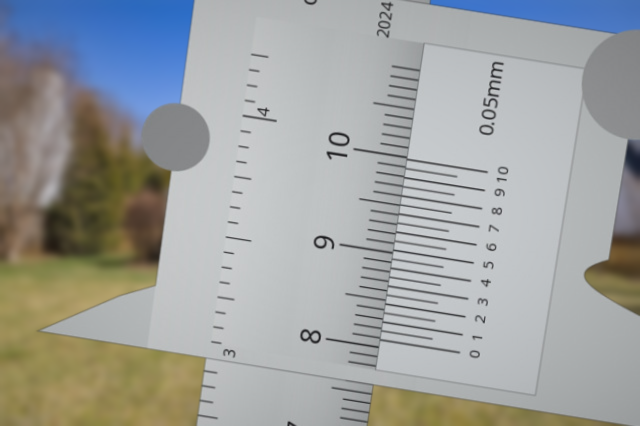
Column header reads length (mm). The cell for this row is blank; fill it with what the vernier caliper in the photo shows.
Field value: 80.8 mm
